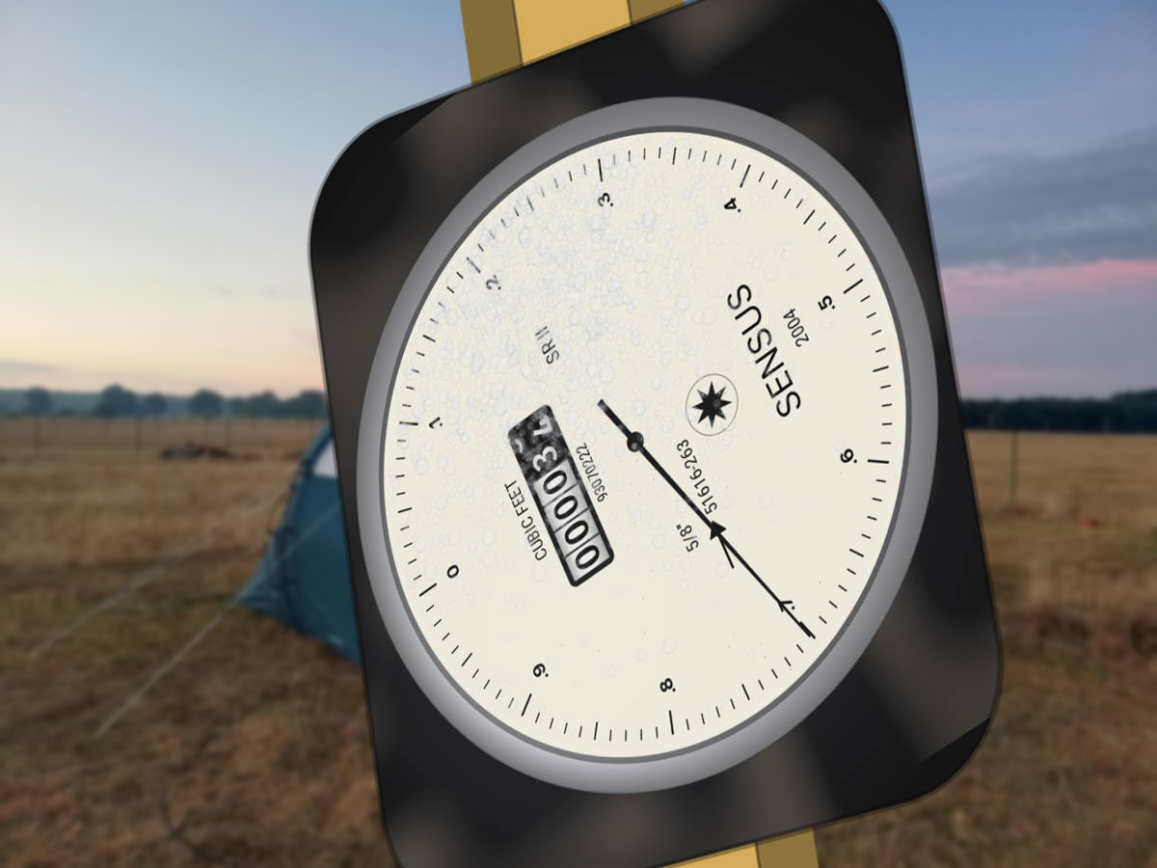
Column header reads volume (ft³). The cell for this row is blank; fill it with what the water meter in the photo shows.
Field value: 33.70 ft³
